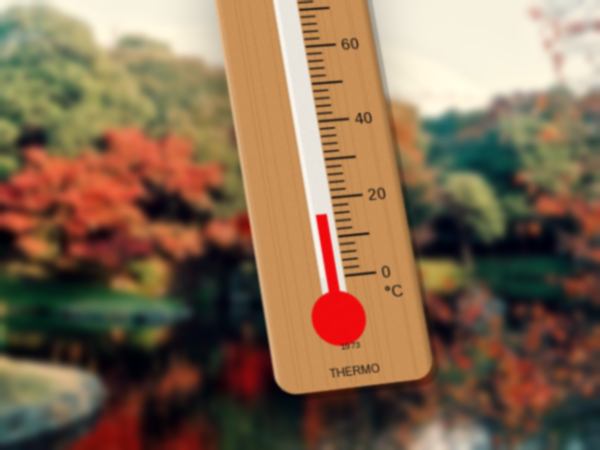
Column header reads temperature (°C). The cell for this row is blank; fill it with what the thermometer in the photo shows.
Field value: 16 °C
